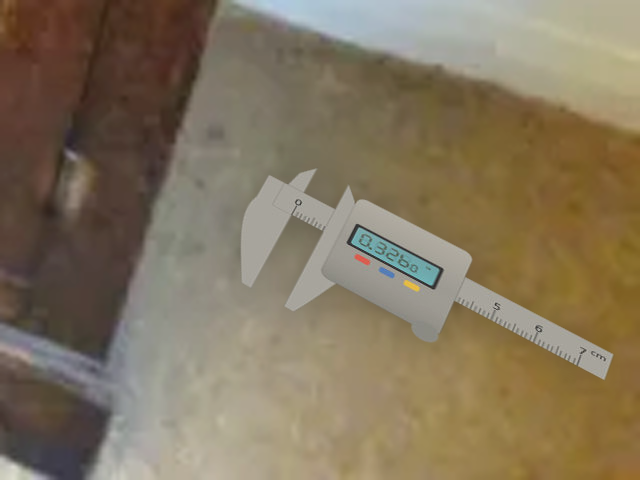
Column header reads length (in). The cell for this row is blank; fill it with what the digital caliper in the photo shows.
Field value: 0.3260 in
